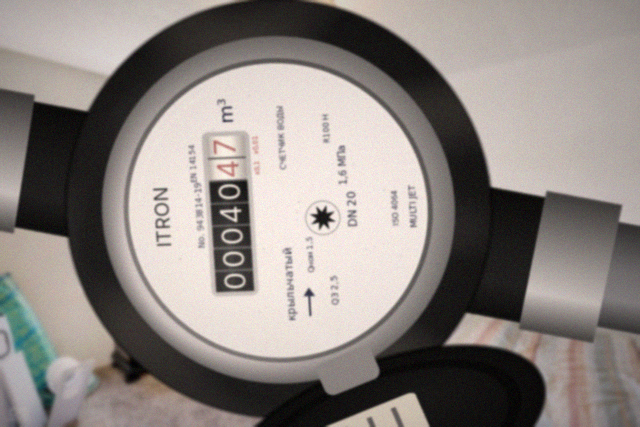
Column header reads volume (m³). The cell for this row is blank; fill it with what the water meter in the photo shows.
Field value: 40.47 m³
